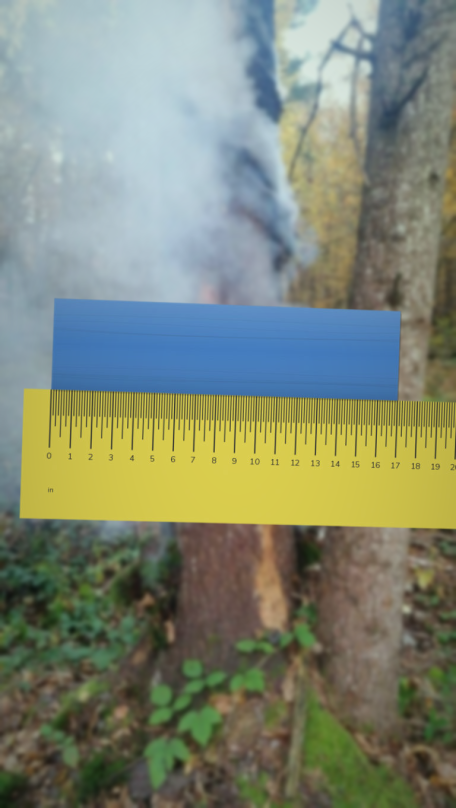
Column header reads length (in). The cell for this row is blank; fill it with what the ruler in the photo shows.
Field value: 17 in
